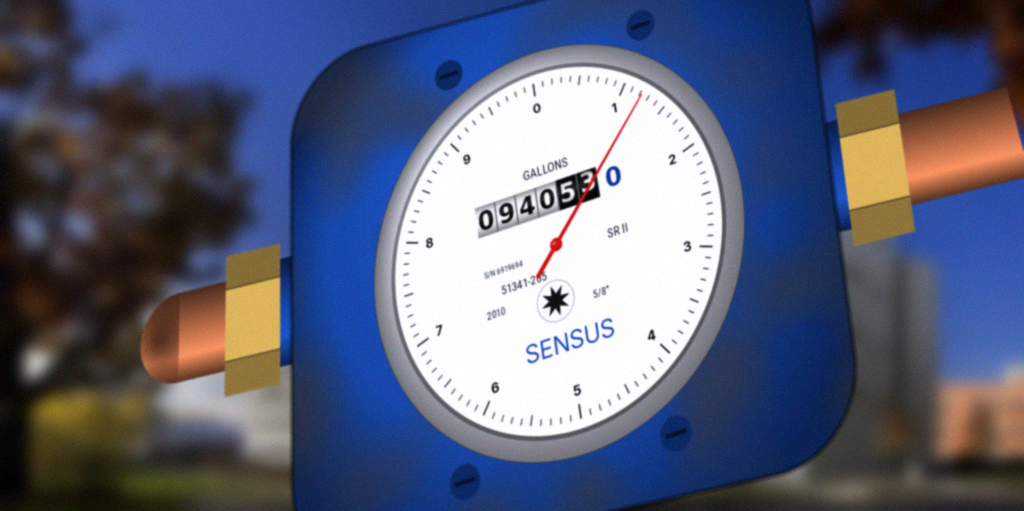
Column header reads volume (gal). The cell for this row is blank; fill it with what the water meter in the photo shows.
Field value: 940531.2 gal
